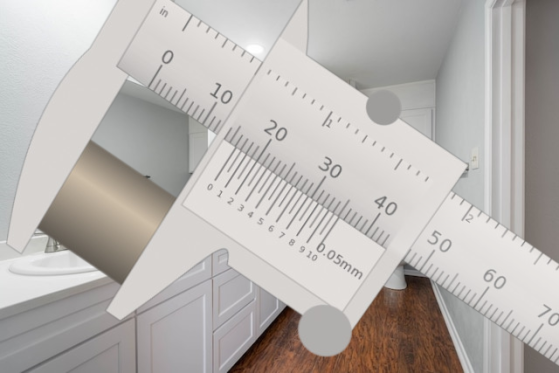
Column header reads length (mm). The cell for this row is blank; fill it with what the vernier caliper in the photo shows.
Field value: 16.2 mm
